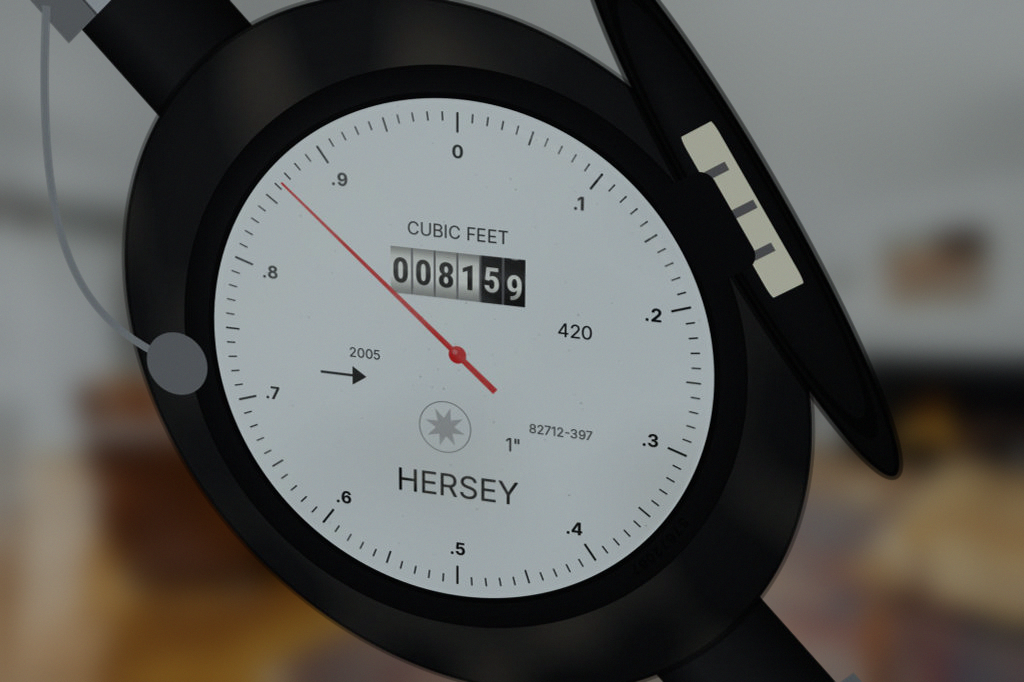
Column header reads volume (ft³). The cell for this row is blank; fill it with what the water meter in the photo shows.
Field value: 8158.86 ft³
